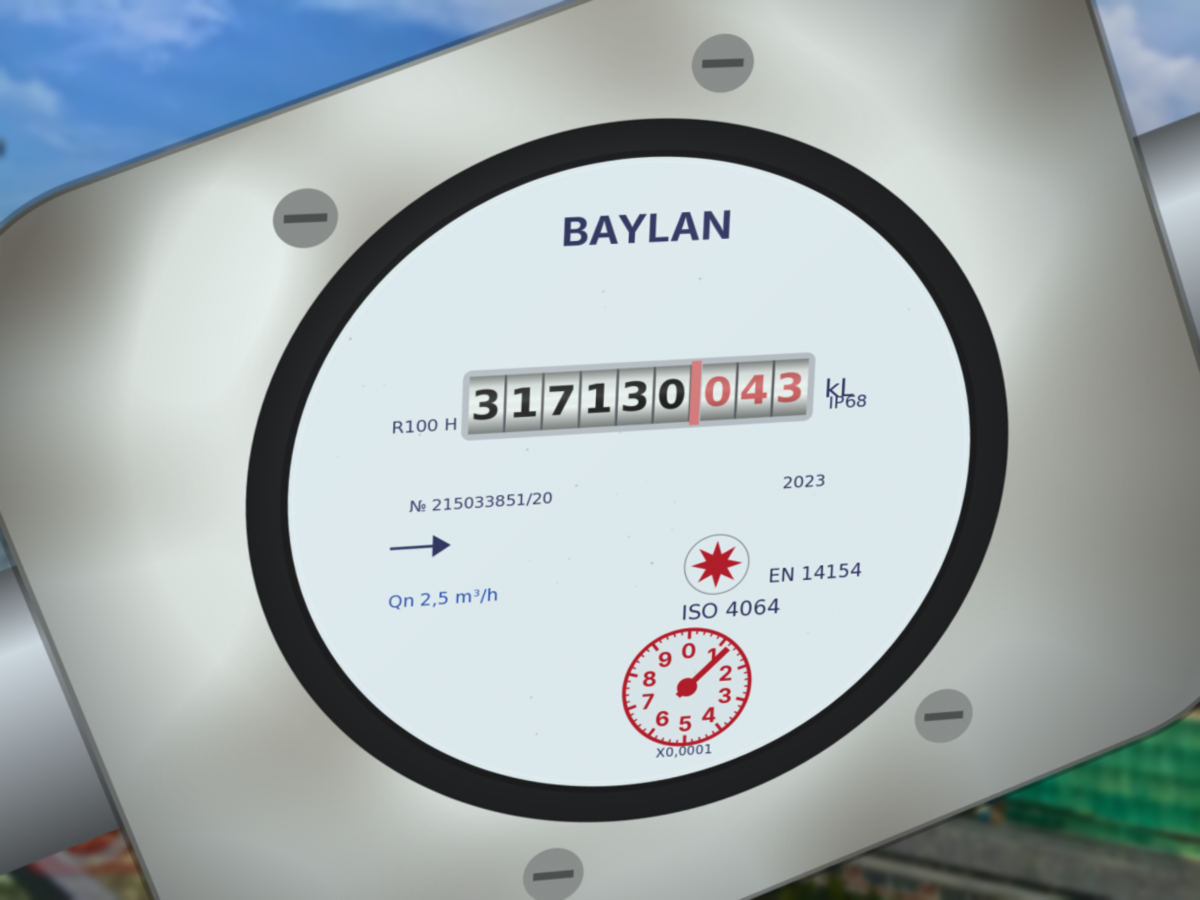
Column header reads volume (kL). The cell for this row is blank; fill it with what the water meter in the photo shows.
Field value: 317130.0431 kL
